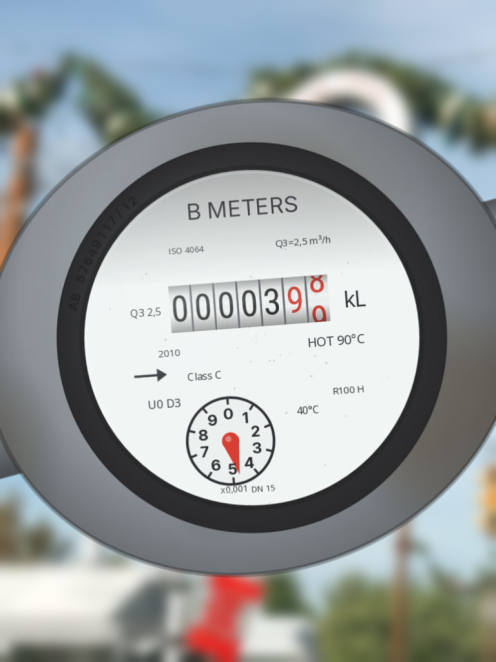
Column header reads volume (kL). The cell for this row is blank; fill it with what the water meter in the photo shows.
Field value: 3.984 kL
